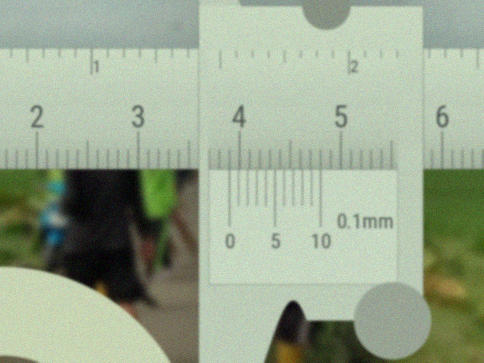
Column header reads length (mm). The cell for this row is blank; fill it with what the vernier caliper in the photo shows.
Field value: 39.0 mm
